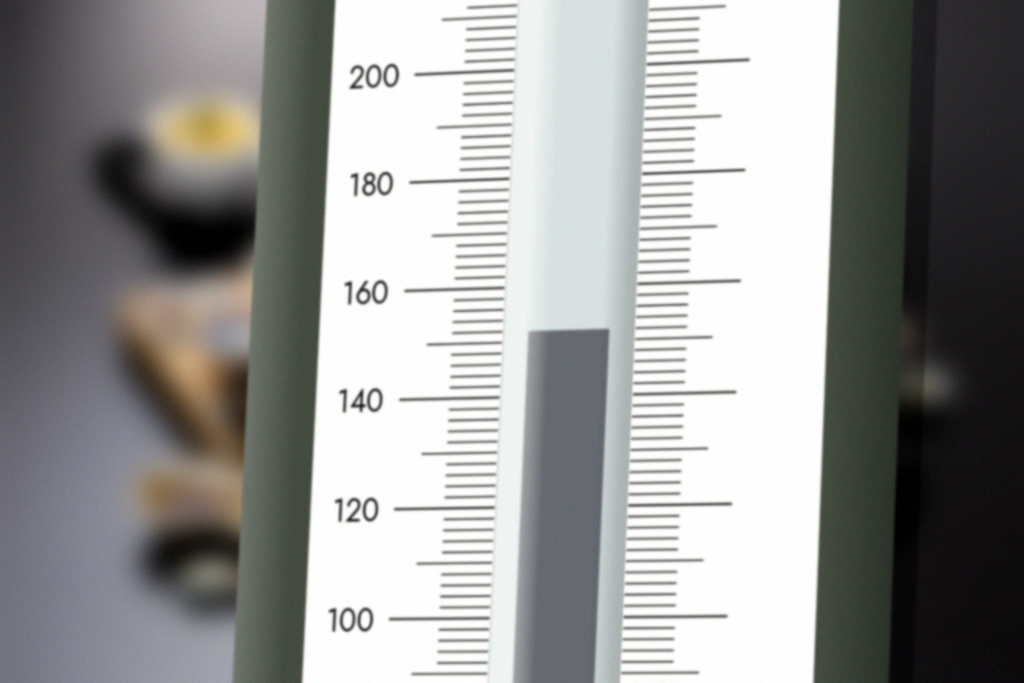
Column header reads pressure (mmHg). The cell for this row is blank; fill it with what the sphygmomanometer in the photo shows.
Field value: 152 mmHg
